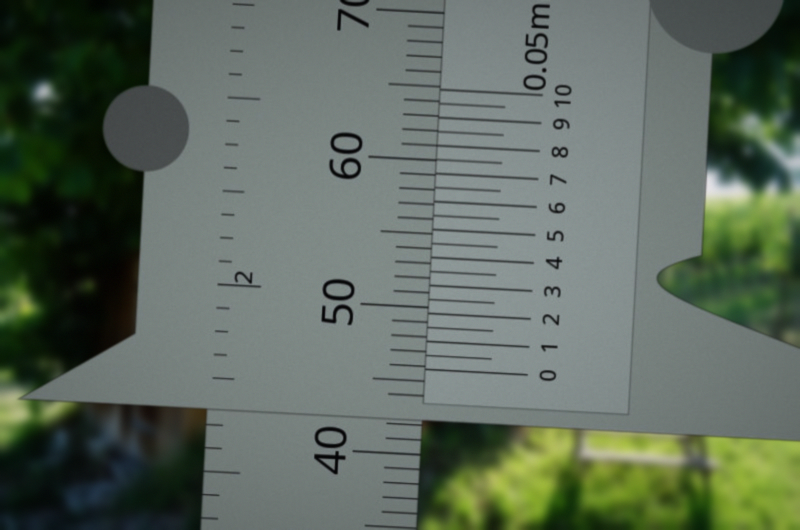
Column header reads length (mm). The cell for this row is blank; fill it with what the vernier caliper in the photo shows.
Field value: 45.8 mm
